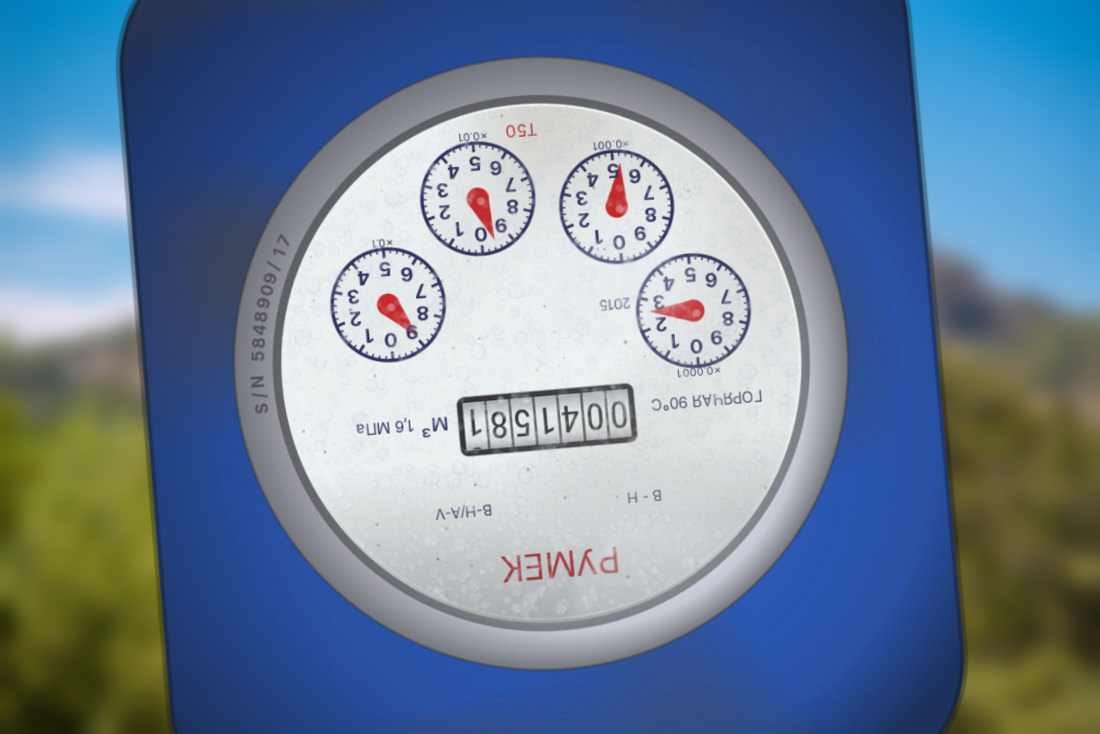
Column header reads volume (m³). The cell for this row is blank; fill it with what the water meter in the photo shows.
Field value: 41580.8952 m³
